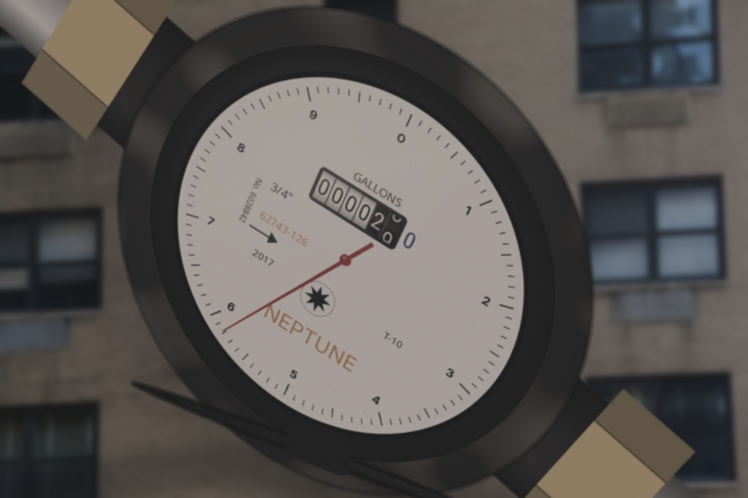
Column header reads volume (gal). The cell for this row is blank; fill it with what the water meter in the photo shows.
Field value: 285.8 gal
